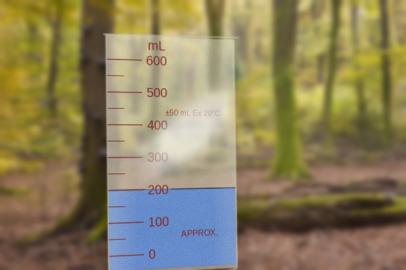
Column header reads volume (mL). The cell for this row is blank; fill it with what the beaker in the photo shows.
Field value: 200 mL
